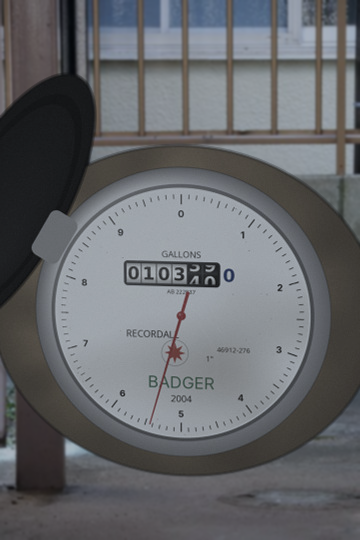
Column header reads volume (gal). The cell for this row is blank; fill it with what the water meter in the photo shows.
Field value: 103395.4 gal
